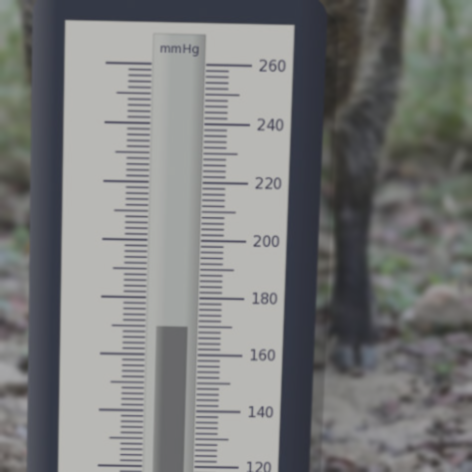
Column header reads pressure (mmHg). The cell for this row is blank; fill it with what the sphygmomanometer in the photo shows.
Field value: 170 mmHg
